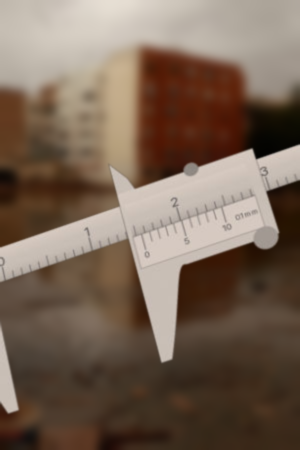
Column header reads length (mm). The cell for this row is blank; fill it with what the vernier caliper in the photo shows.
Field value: 15.6 mm
